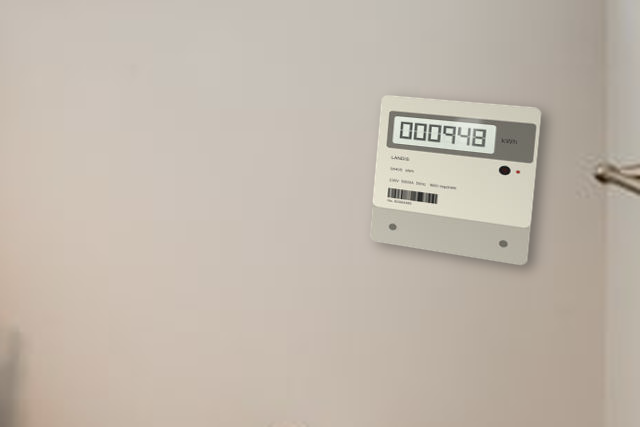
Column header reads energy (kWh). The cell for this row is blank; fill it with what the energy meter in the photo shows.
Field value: 948 kWh
